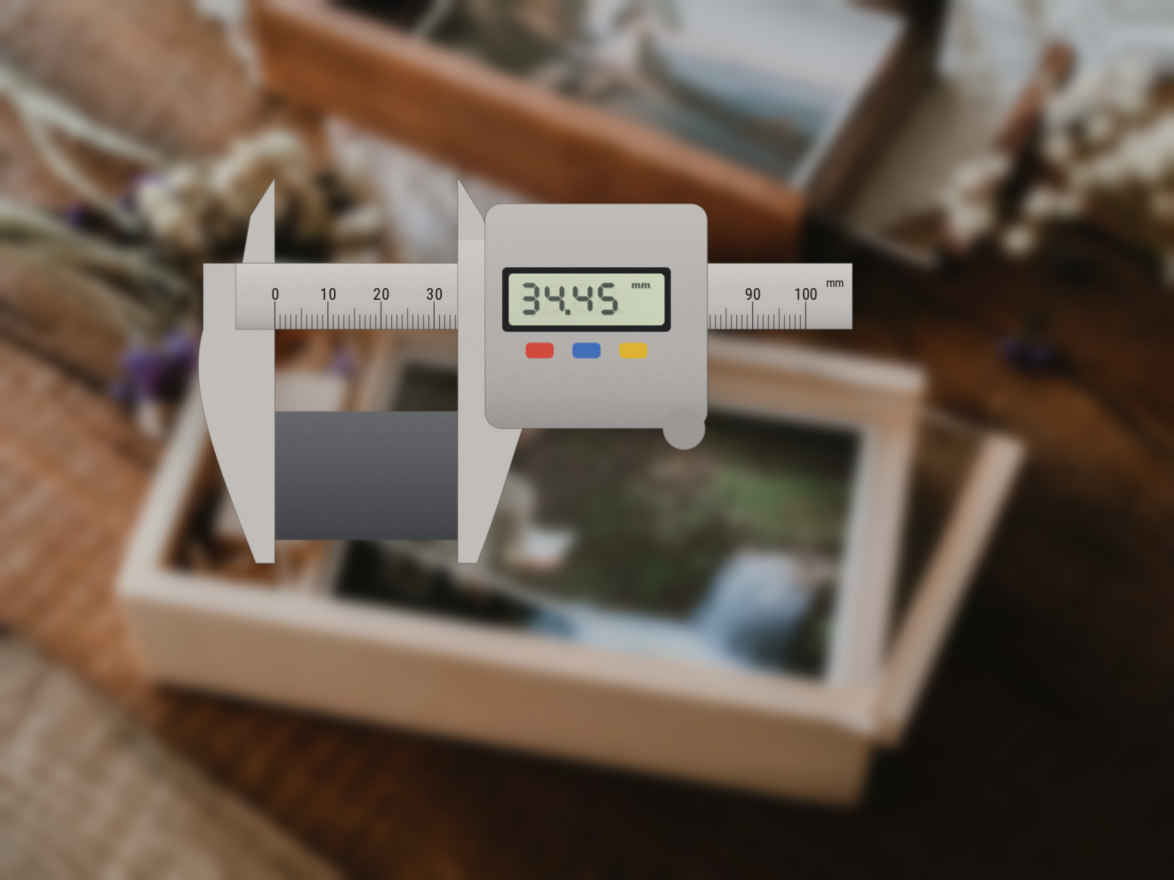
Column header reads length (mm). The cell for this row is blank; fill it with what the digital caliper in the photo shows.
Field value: 34.45 mm
